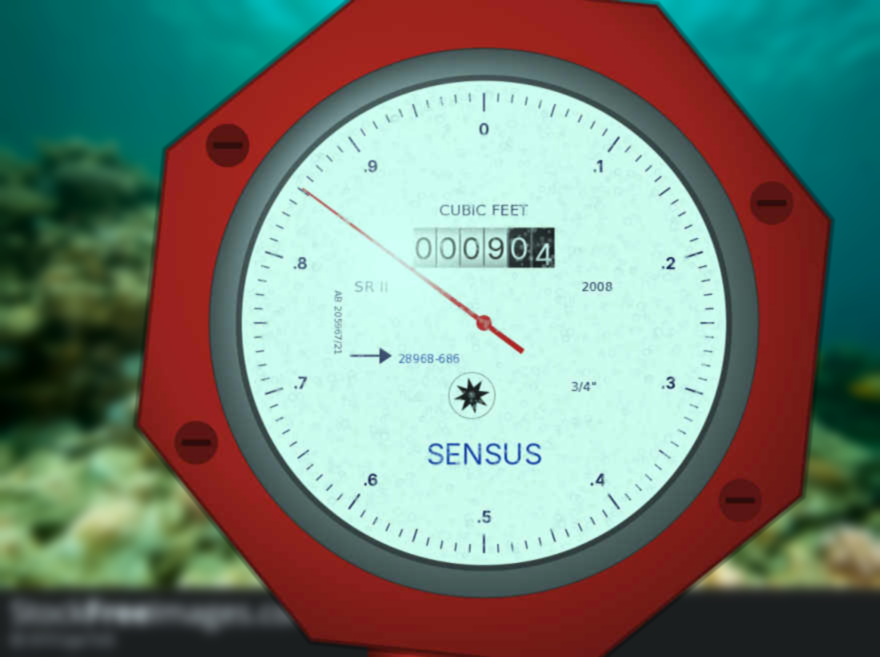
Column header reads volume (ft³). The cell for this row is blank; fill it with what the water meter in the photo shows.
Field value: 903.85 ft³
